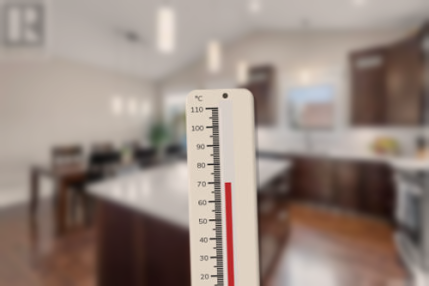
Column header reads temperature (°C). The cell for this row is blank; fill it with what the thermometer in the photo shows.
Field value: 70 °C
